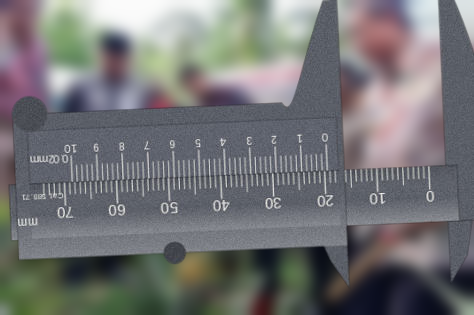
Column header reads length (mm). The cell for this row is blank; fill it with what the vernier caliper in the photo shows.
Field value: 19.5 mm
